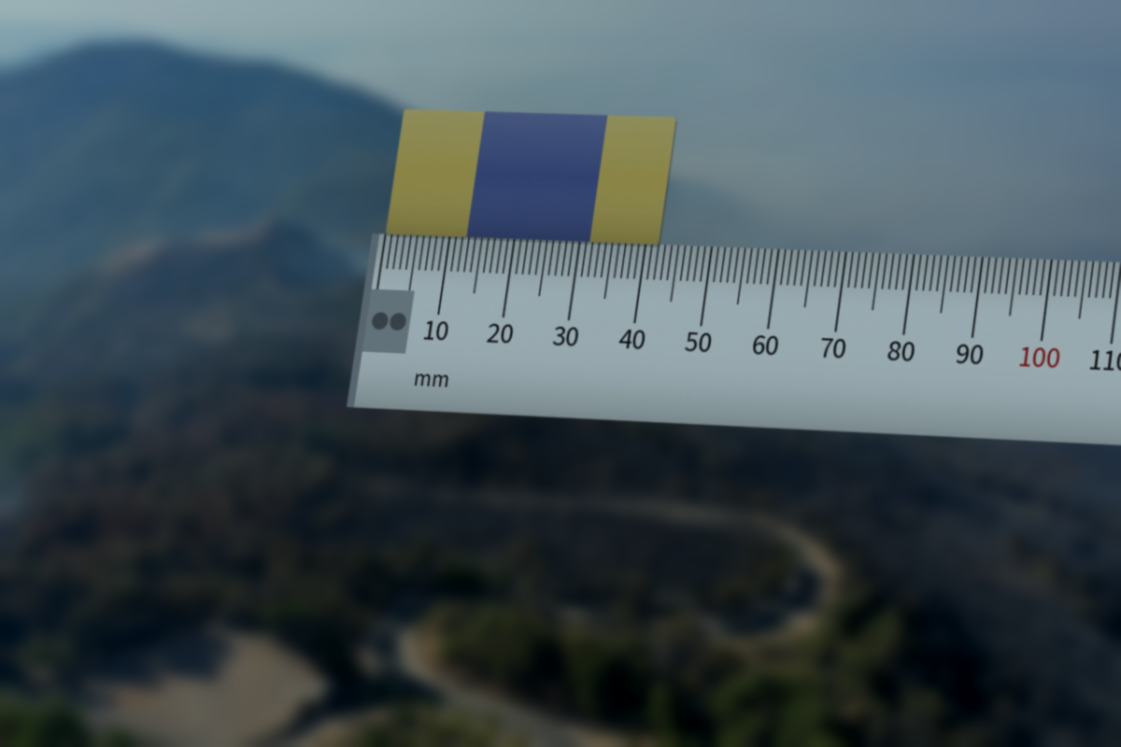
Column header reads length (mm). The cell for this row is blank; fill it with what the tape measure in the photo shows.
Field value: 42 mm
